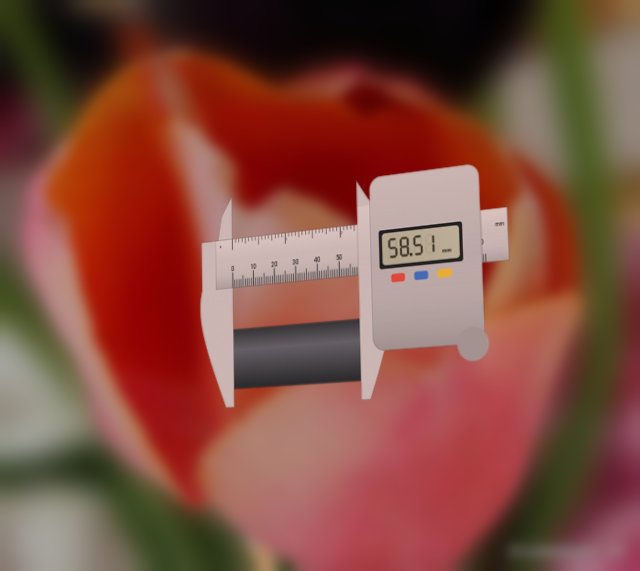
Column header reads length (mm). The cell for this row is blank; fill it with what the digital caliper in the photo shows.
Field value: 58.51 mm
